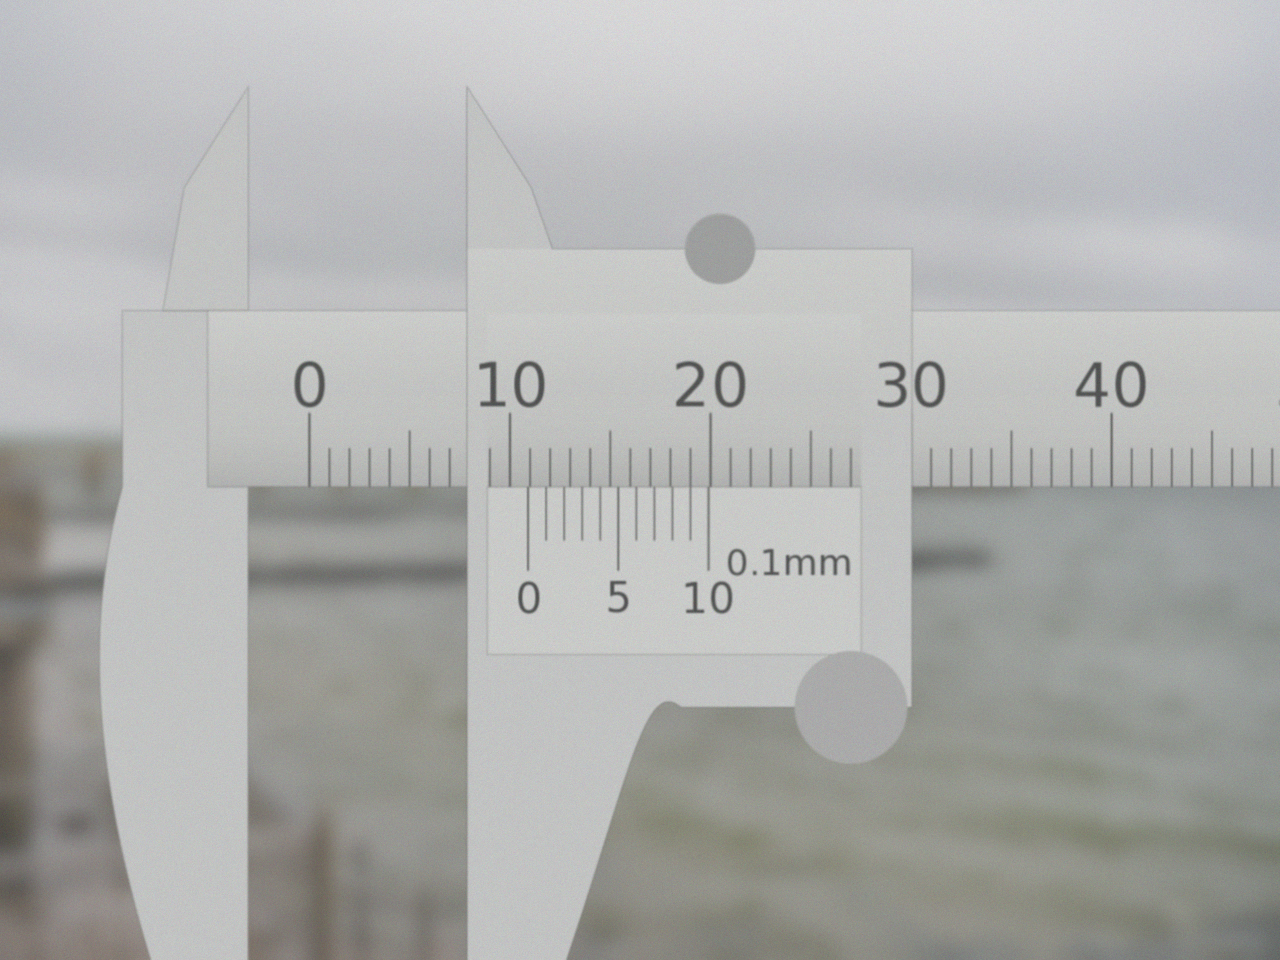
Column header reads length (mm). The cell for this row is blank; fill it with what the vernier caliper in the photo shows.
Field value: 10.9 mm
